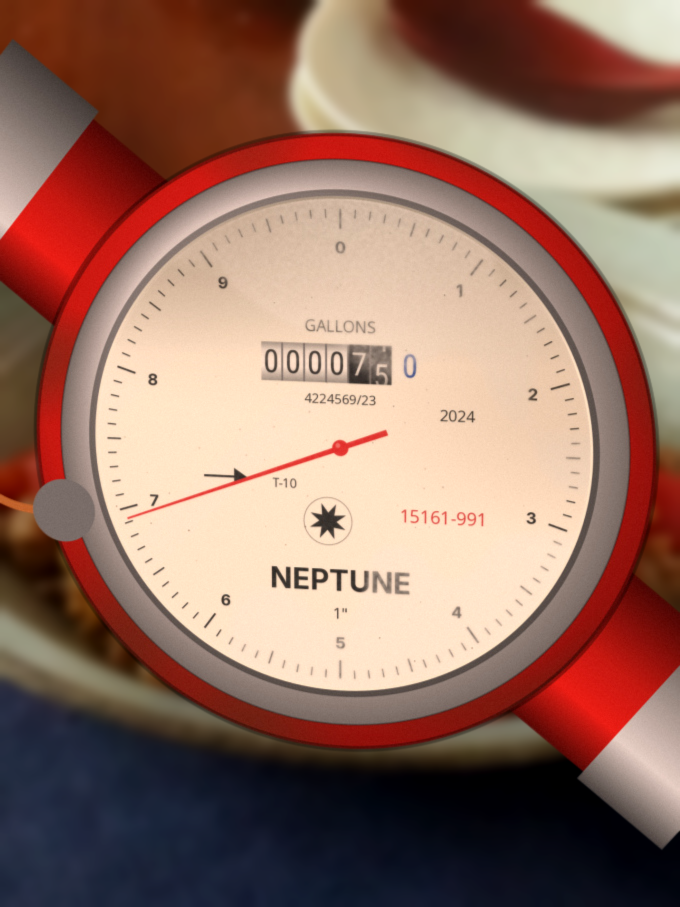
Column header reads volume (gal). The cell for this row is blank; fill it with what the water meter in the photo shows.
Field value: 746.9 gal
